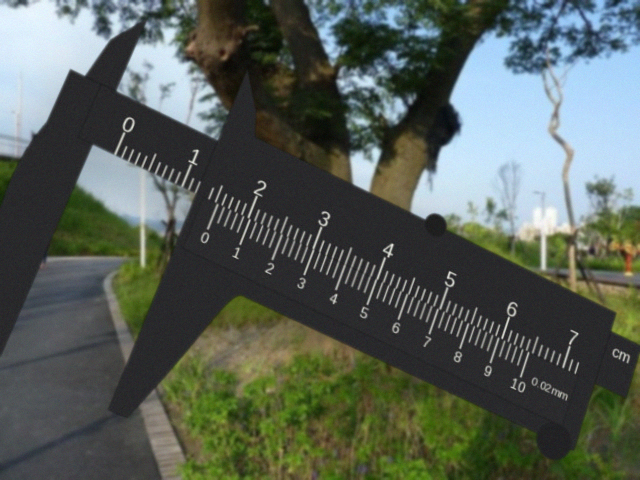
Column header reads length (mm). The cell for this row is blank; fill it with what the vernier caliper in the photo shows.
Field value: 15.4 mm
